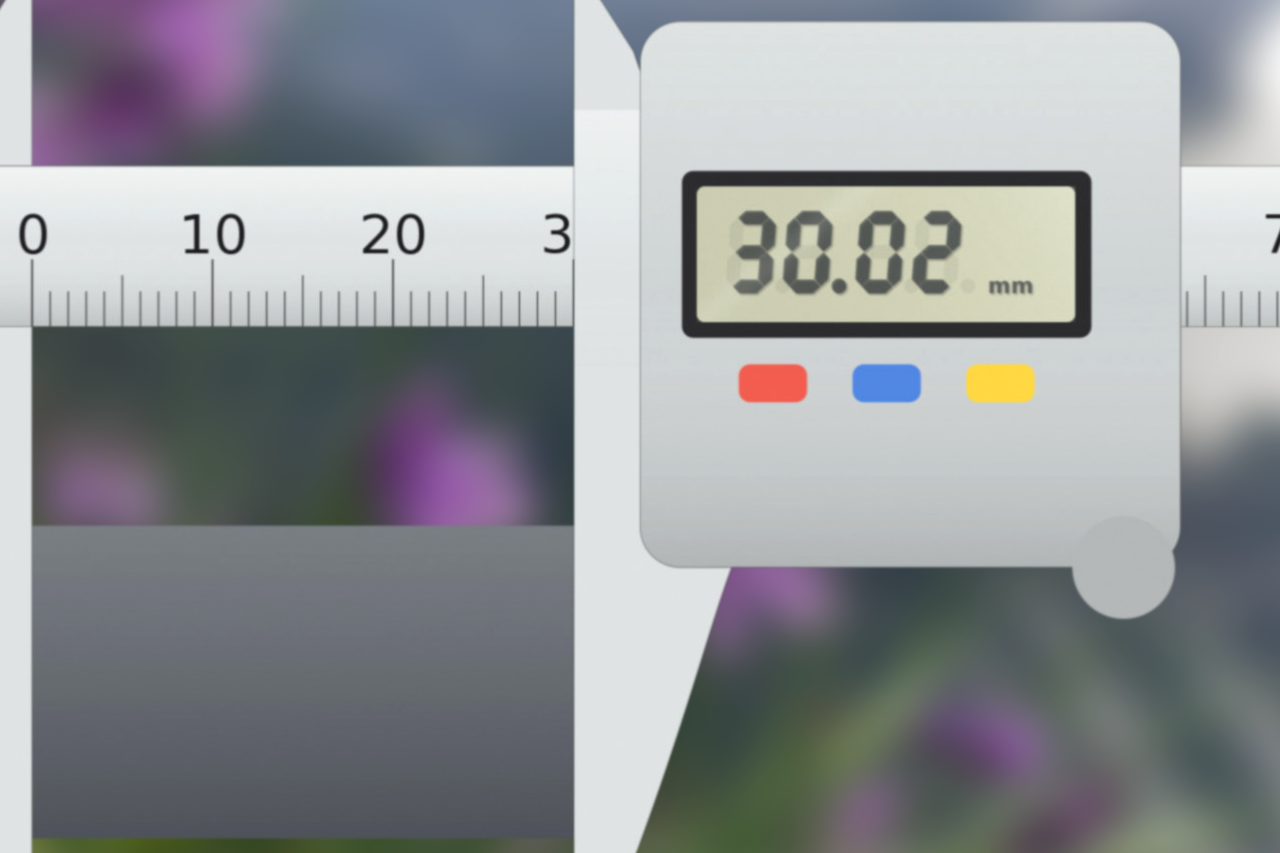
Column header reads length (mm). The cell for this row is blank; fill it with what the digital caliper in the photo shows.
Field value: 30.02 mm
